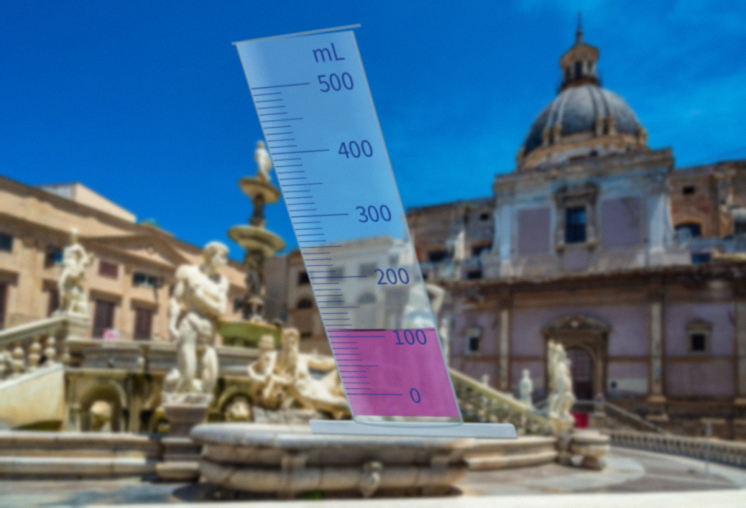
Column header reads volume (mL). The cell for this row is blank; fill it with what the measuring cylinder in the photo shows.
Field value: 110 mL
